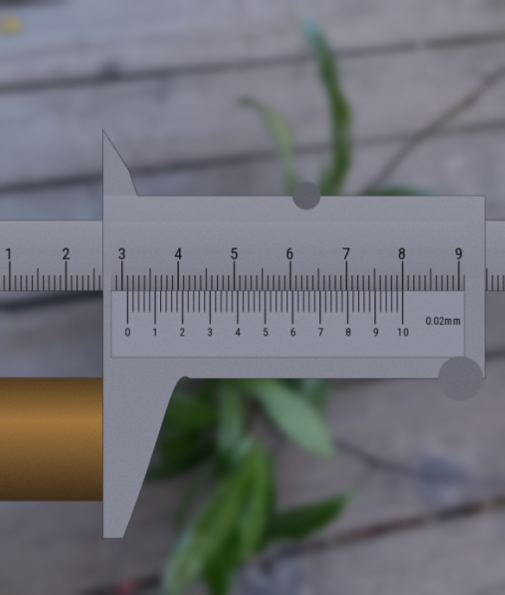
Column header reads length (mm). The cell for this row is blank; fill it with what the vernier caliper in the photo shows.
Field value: 31.0 mm
